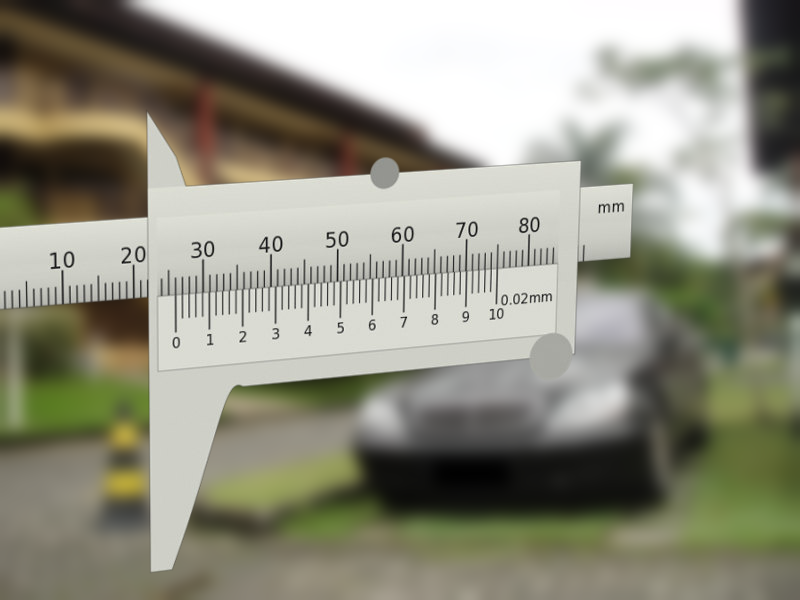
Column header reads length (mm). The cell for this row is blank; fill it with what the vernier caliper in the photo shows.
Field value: 26.0 mm
